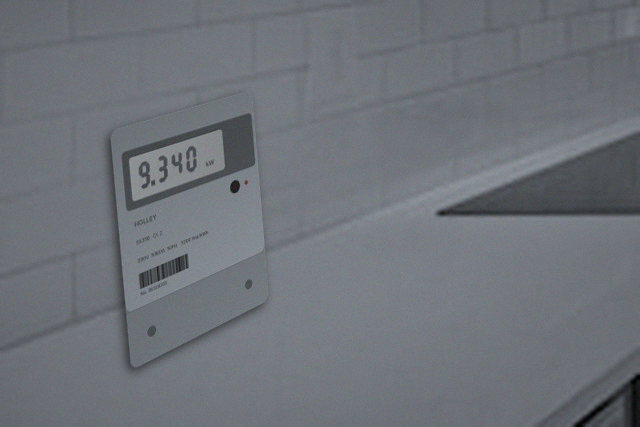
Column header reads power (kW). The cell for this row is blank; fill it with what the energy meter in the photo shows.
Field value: 9.340 kW
